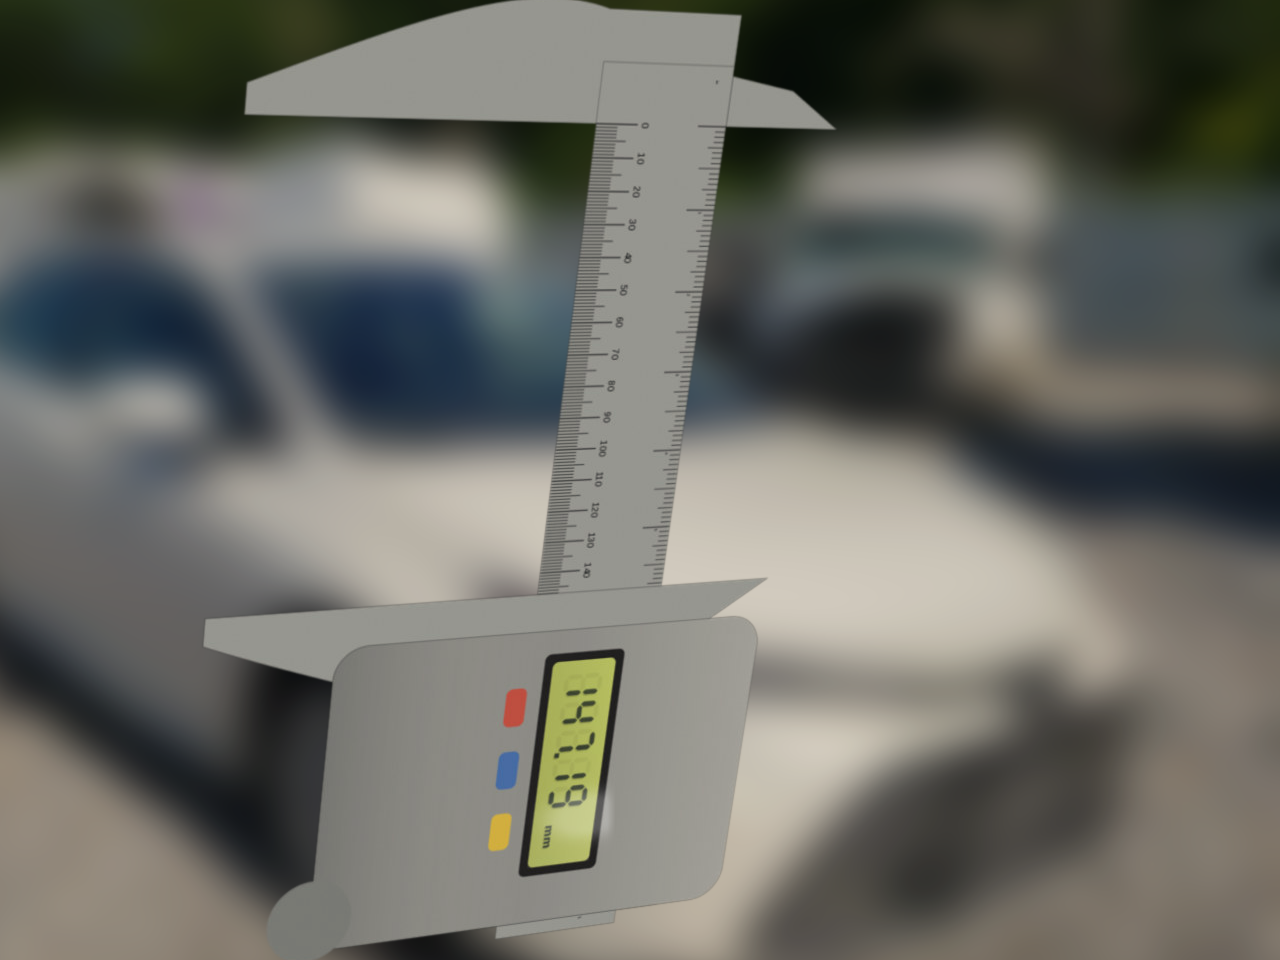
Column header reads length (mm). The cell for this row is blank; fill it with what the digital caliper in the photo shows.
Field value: 147.19 mm
